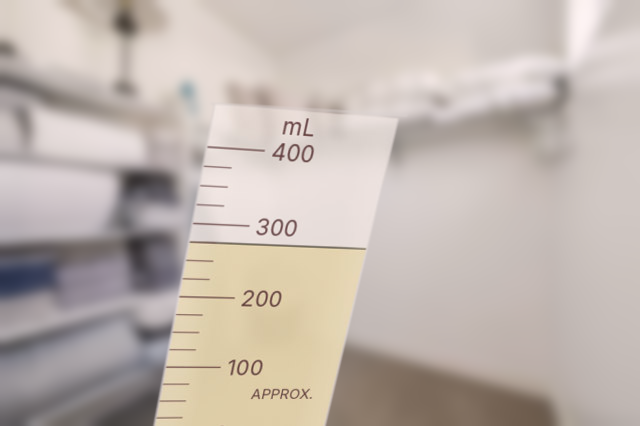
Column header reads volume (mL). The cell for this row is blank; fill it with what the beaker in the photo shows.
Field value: 275 mL
